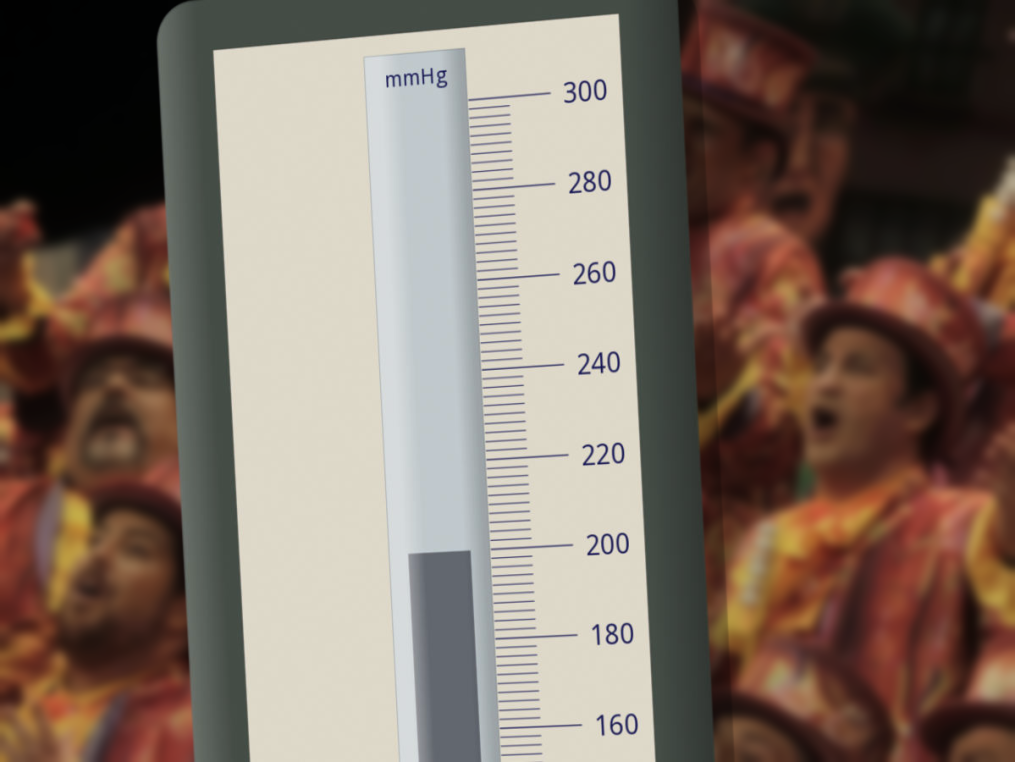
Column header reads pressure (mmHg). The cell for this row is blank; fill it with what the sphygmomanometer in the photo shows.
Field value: 200 mmHg
